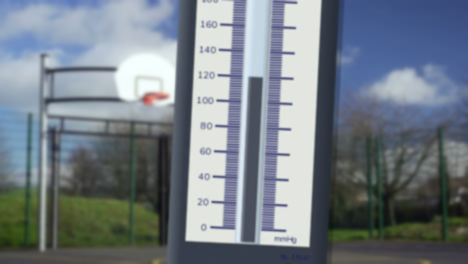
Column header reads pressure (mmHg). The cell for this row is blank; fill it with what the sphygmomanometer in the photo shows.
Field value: 120 mmHg
